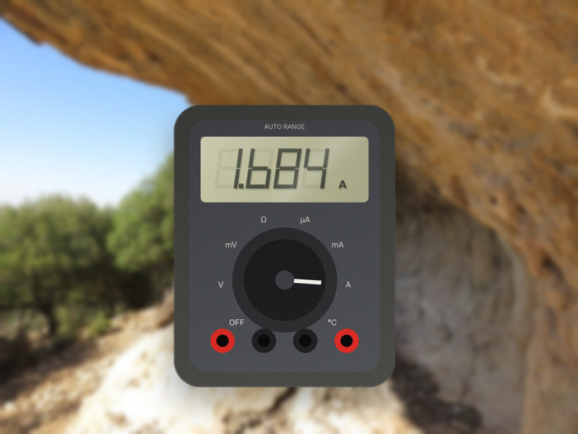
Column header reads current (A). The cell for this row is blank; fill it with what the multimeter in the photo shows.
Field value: 1.684 A
